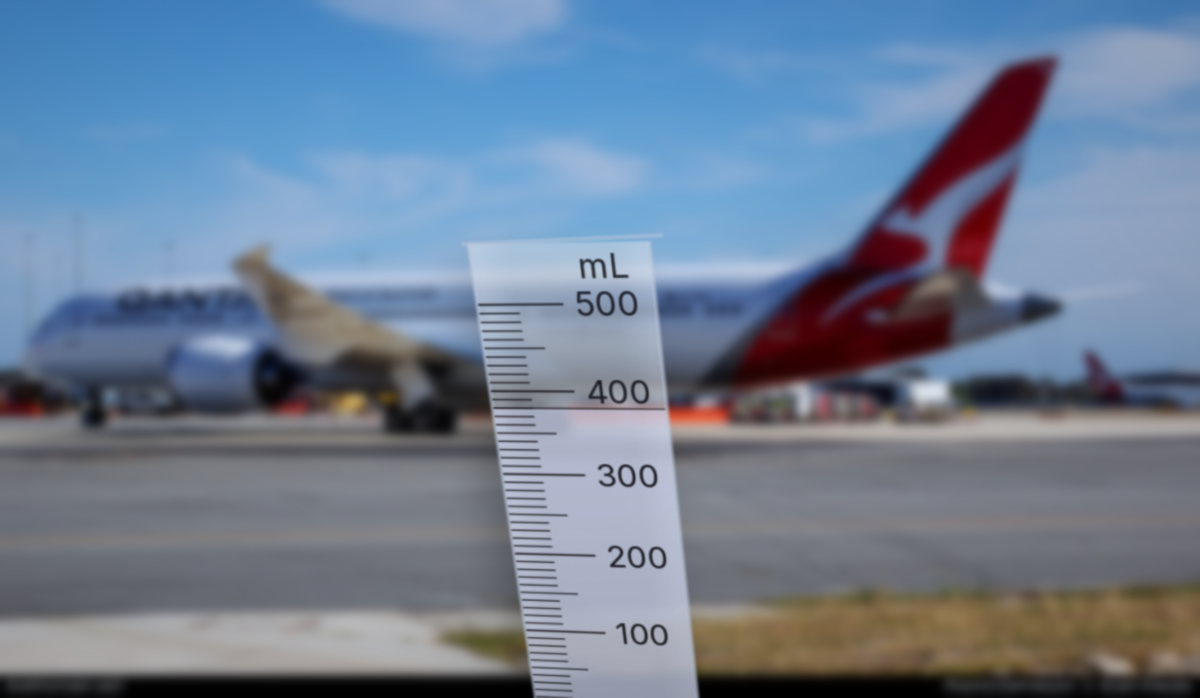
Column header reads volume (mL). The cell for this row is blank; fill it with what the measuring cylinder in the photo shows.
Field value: 380 mL
